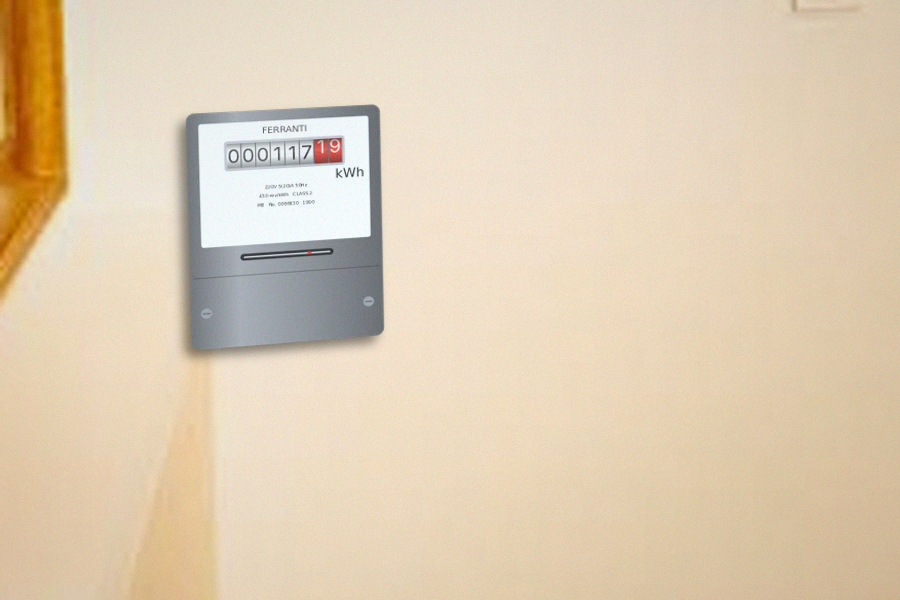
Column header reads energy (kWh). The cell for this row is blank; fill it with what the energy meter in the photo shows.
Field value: 117.19 kWh
